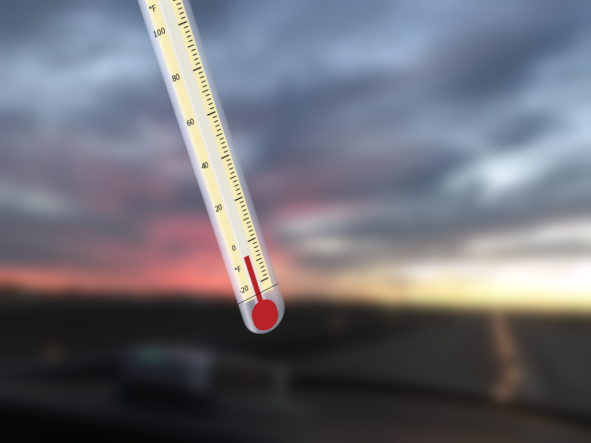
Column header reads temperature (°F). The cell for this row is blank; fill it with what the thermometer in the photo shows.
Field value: -6 °F
